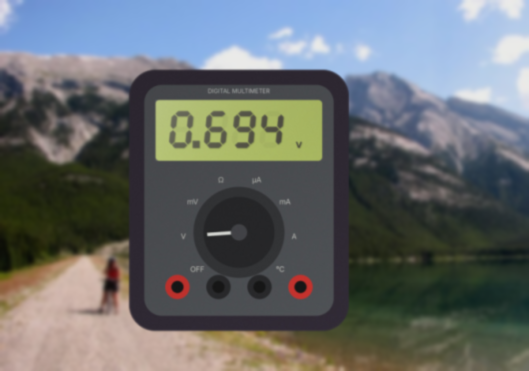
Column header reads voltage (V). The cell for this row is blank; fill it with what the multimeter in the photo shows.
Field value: 0.694 V
